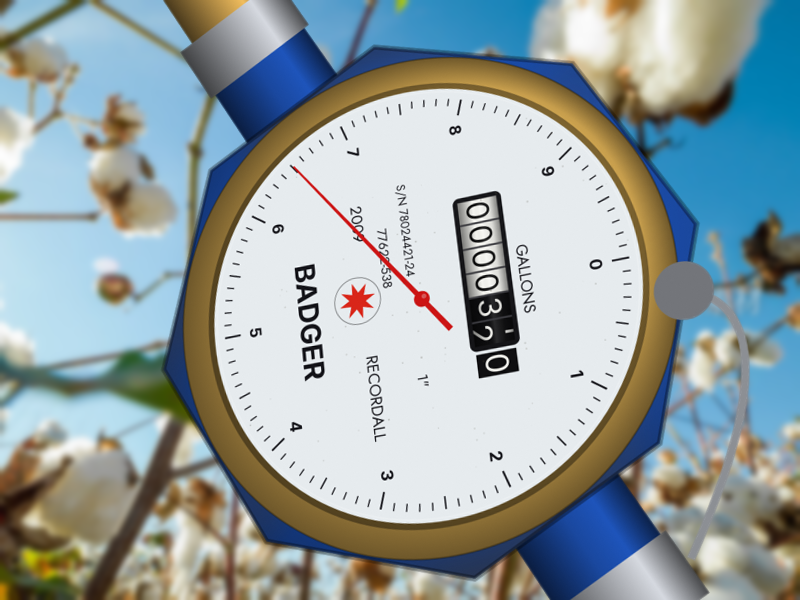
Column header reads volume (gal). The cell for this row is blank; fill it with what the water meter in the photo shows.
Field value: 316.5 gal
